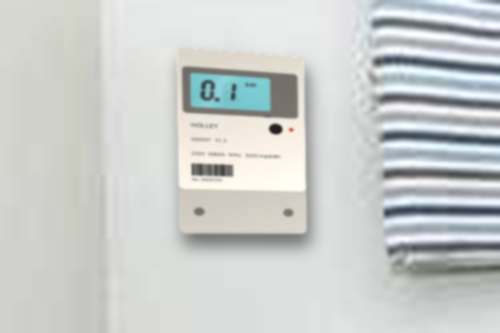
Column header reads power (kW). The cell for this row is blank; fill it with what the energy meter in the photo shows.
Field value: 0.1 kW
